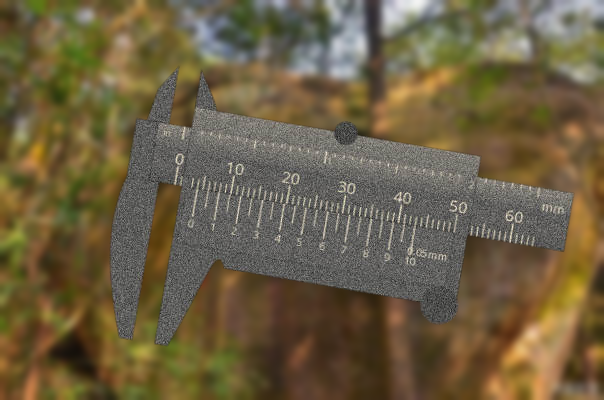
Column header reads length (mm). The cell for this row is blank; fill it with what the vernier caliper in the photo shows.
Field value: 4.0 mm
